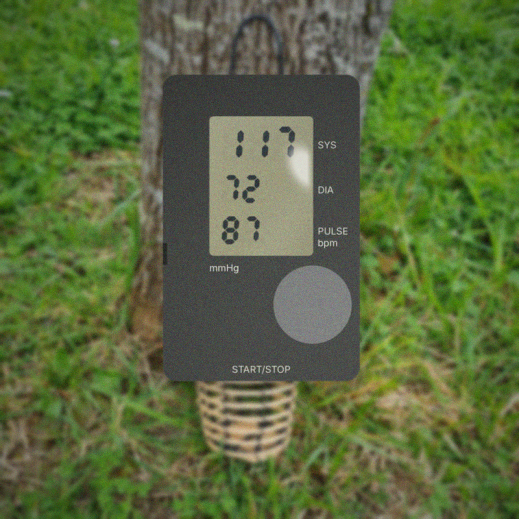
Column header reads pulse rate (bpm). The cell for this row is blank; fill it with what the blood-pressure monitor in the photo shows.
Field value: 87 bpm
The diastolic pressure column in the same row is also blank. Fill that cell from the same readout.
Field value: 72 mmHg
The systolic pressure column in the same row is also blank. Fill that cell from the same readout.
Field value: 117 mmHg
